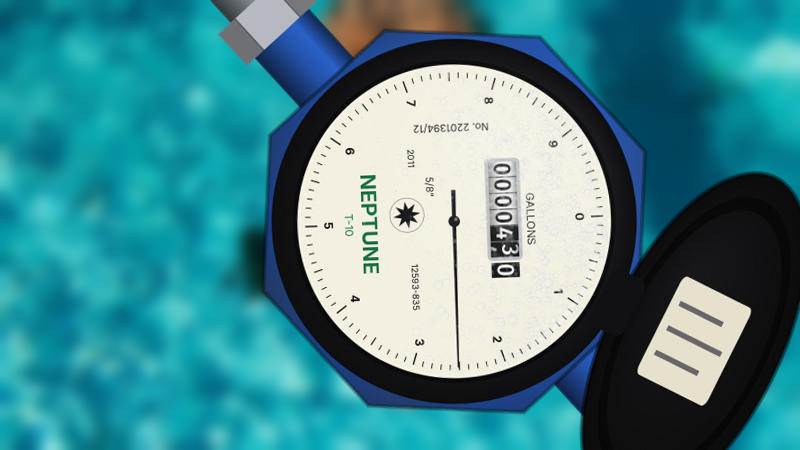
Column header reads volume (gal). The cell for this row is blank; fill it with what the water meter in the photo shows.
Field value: 432.5 gal
